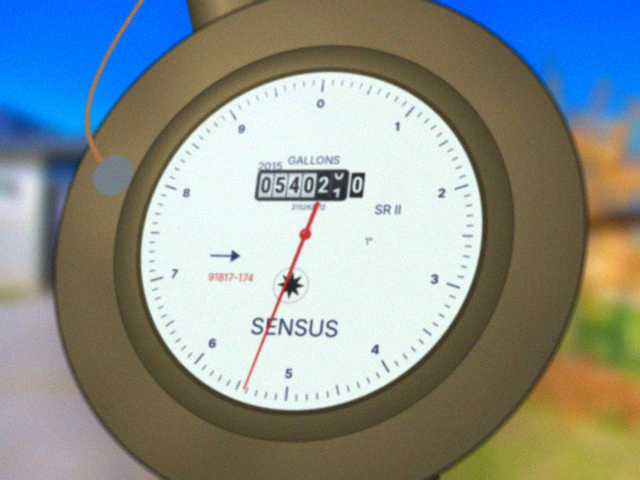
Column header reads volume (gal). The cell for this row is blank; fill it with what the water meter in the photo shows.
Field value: 540205.4 gal
